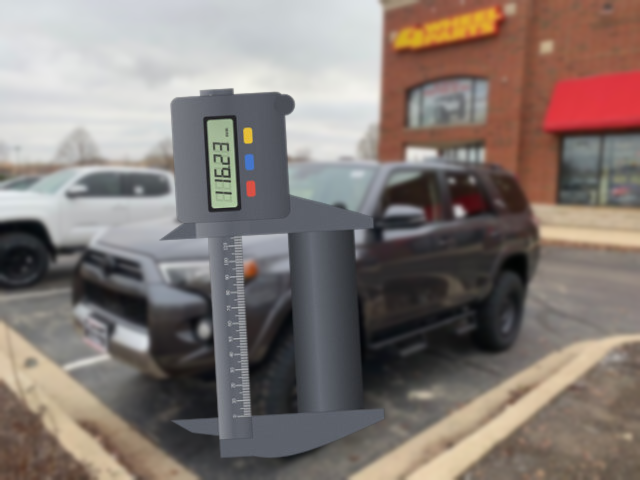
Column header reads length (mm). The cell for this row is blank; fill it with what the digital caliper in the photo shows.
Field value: 116.23 mm
